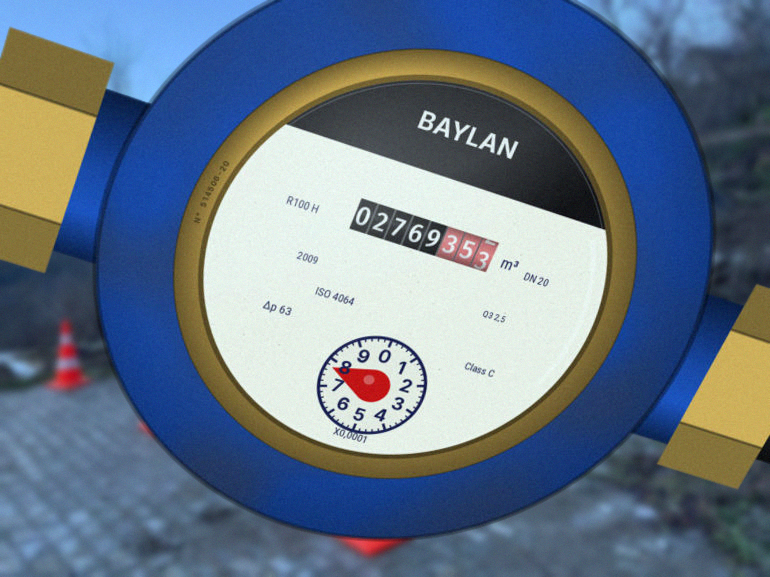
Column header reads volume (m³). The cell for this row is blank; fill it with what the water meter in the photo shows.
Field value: 2769.3527 m³
